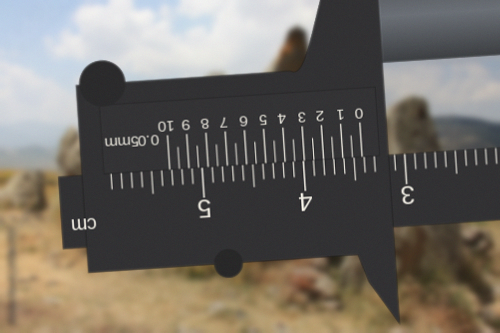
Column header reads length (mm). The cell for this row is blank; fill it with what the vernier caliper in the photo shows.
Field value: 34.2 mm
